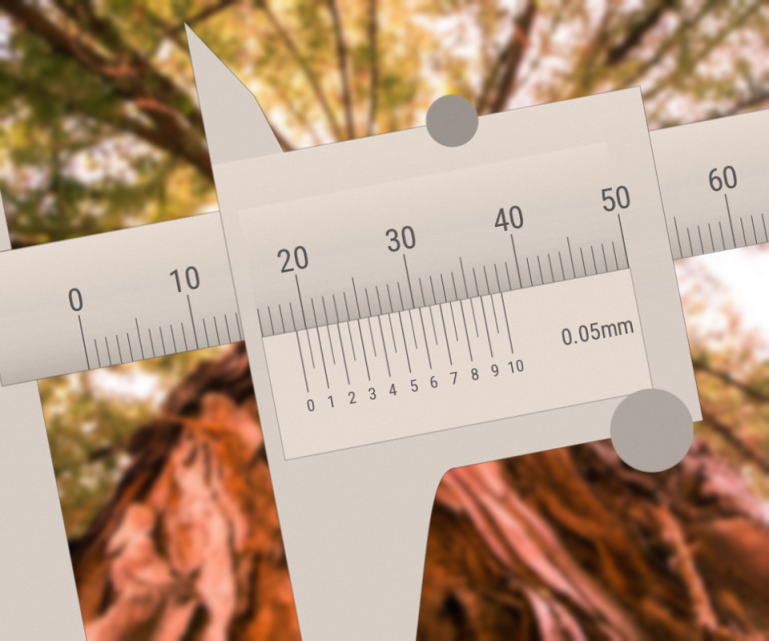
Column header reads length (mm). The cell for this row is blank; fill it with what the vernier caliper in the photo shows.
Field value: 19.1 mm
